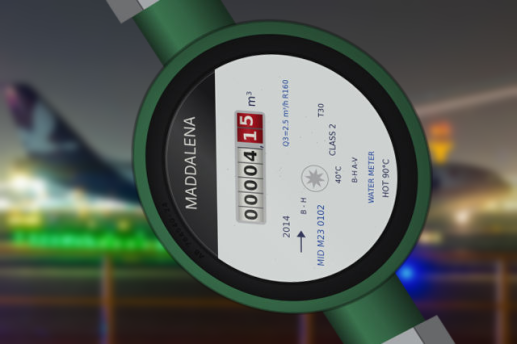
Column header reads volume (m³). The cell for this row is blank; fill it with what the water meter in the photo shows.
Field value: 4.15 m³
